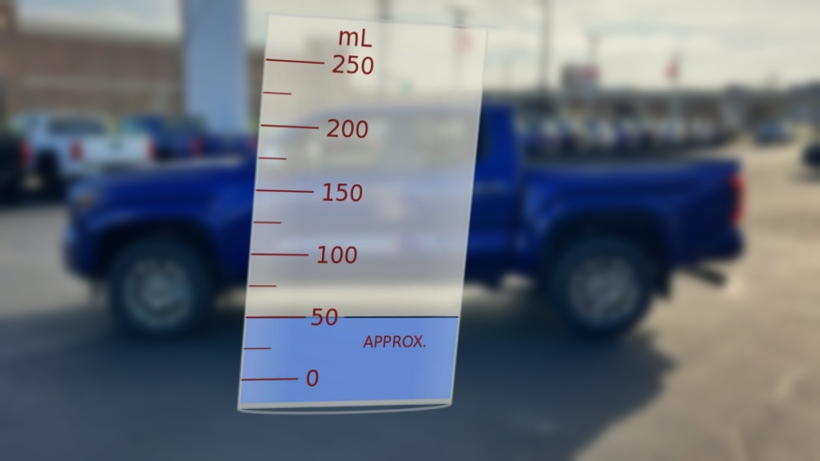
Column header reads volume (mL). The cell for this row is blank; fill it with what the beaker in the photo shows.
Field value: 50 mL
